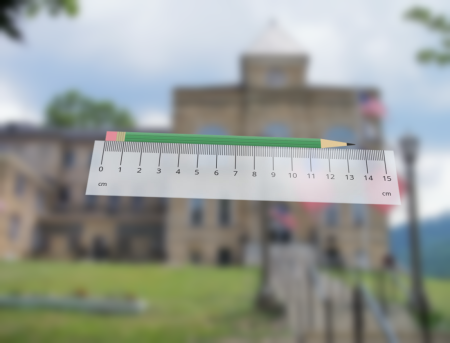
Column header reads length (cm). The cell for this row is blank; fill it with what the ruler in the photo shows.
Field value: 13.5 cm
